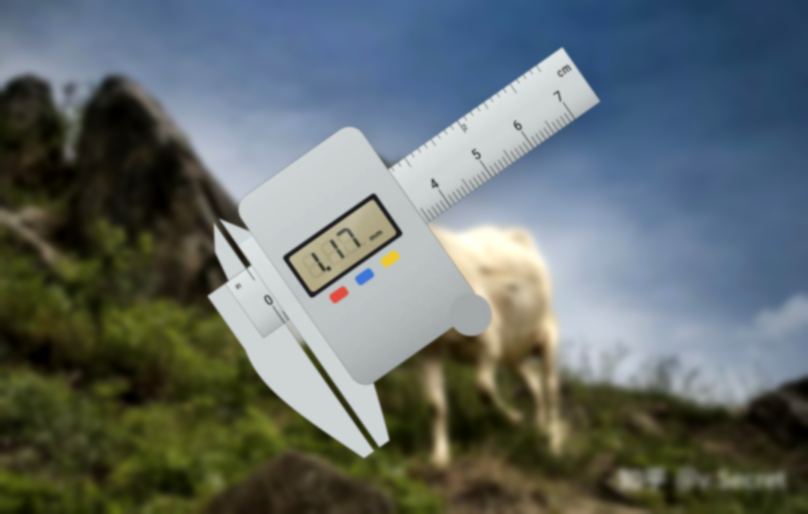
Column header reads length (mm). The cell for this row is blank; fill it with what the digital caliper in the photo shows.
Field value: 1.17 mm
